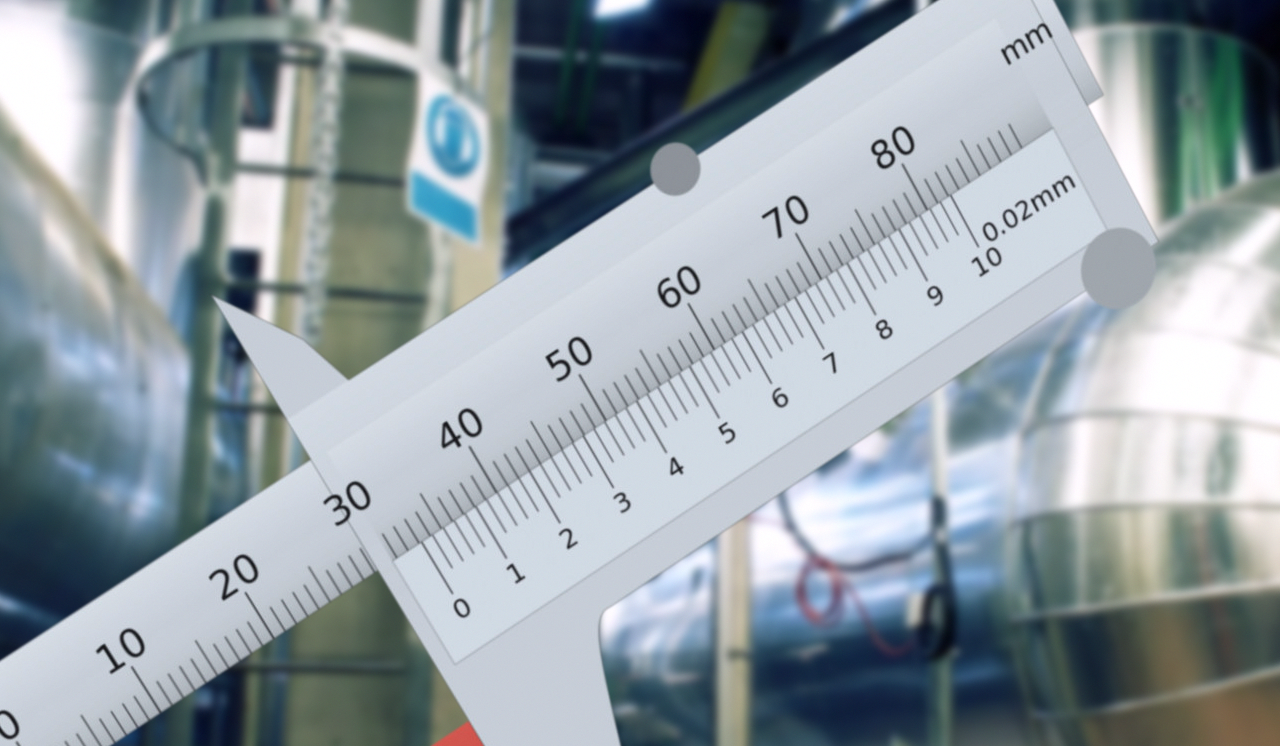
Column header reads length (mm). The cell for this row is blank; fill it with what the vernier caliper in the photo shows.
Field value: 33.2 mm
